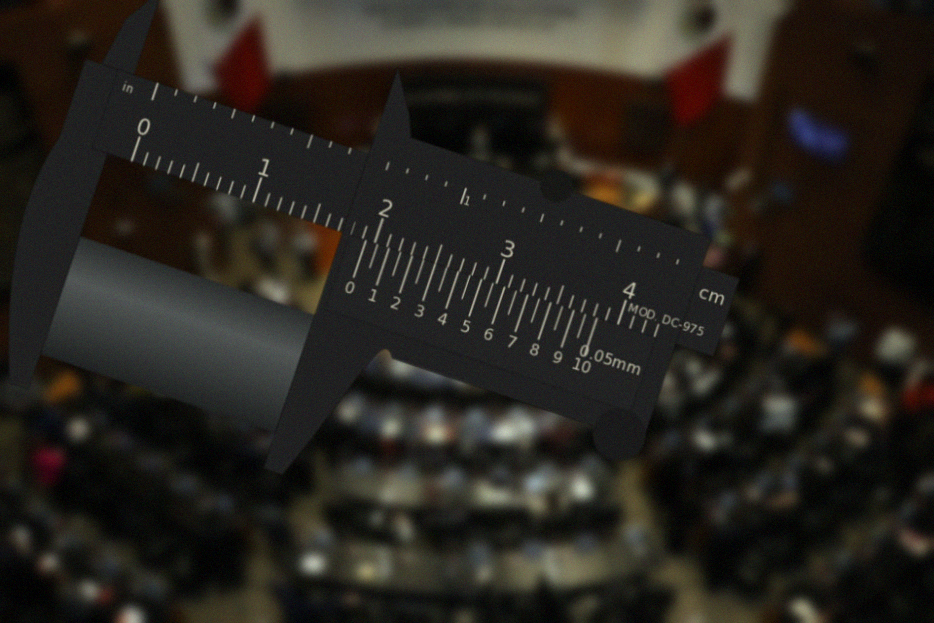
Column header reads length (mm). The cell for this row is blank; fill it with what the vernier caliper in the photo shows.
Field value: 19.3 mm
